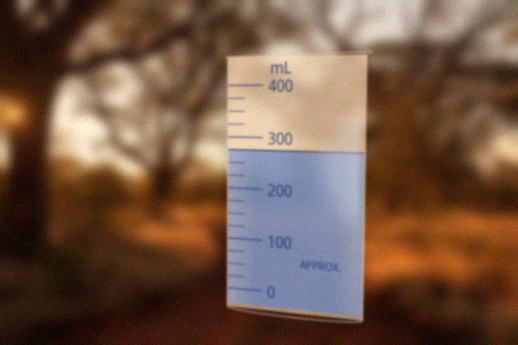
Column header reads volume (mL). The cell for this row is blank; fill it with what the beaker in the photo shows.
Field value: 275 mL
